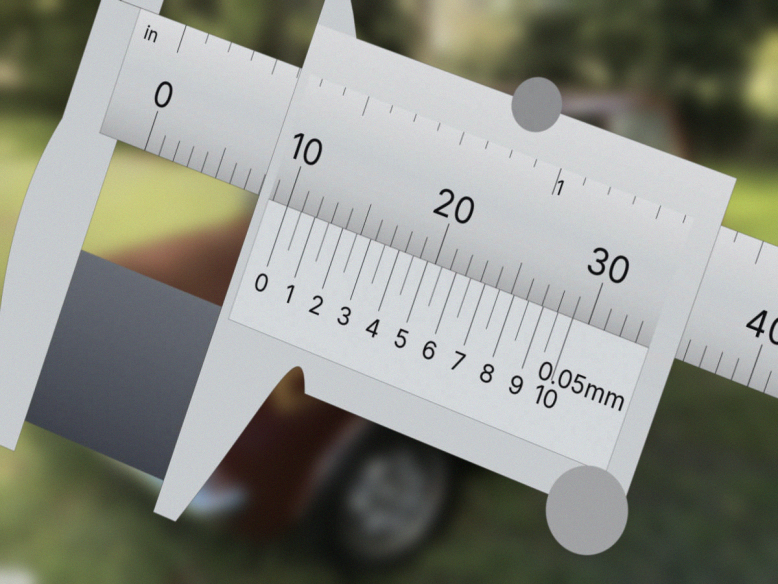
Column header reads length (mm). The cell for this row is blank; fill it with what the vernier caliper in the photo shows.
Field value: 10.0 mm
